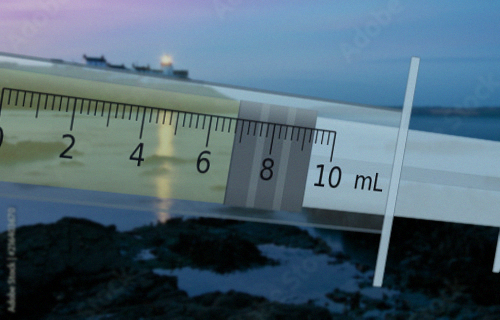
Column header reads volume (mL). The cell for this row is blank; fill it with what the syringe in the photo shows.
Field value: 6.8 mL
